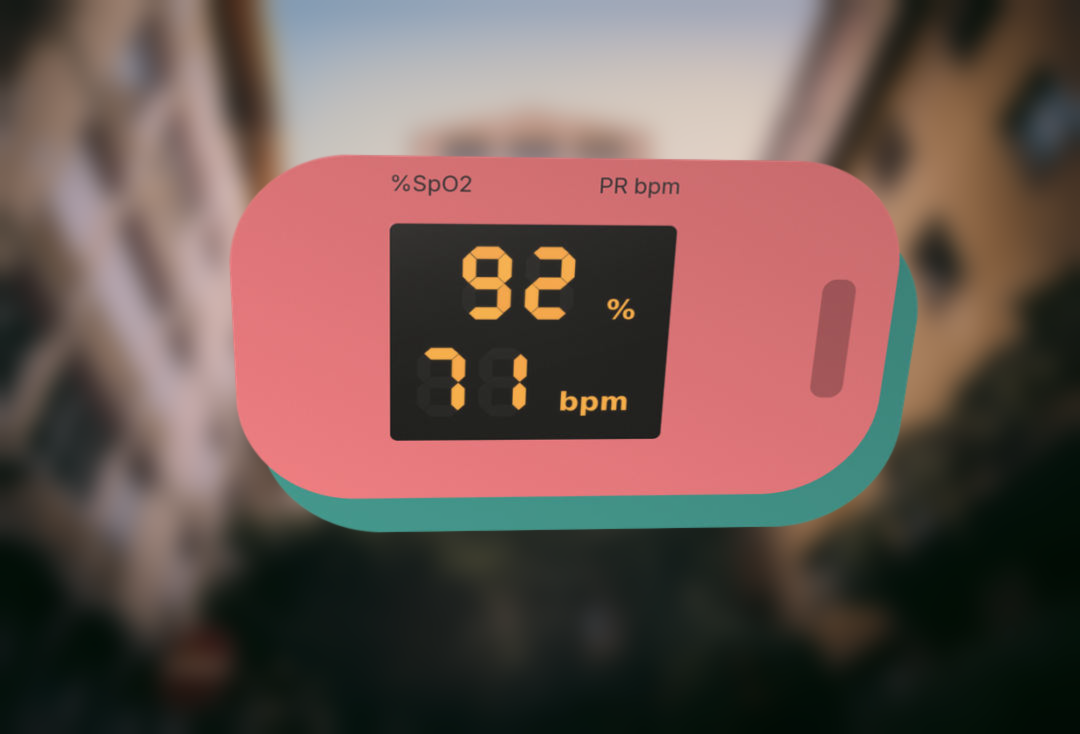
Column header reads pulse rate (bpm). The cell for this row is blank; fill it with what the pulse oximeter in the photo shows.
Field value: 71 bpm
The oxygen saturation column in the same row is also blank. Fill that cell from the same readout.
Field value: 92 %
